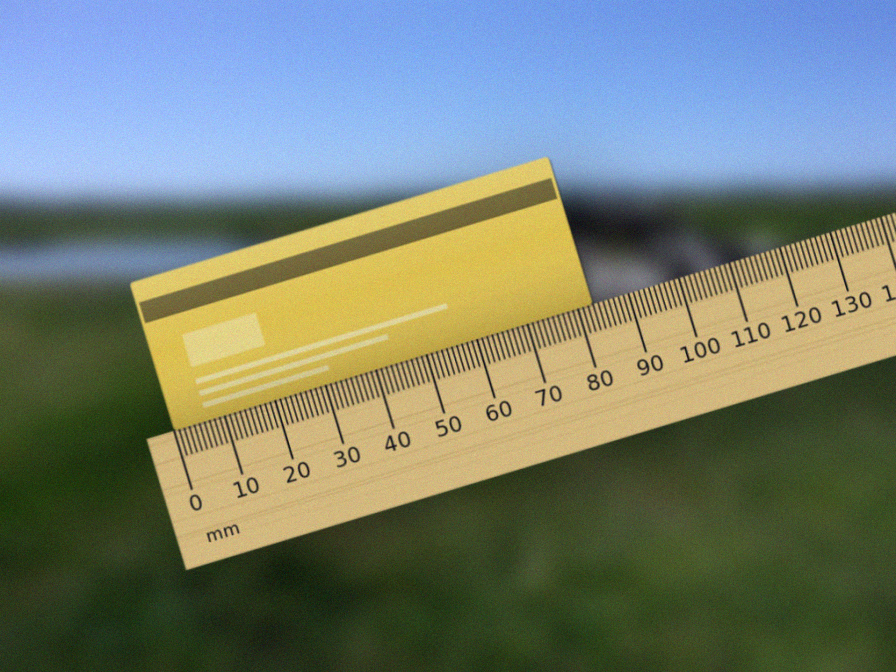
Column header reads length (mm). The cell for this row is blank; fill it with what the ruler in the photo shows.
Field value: 83 mm
